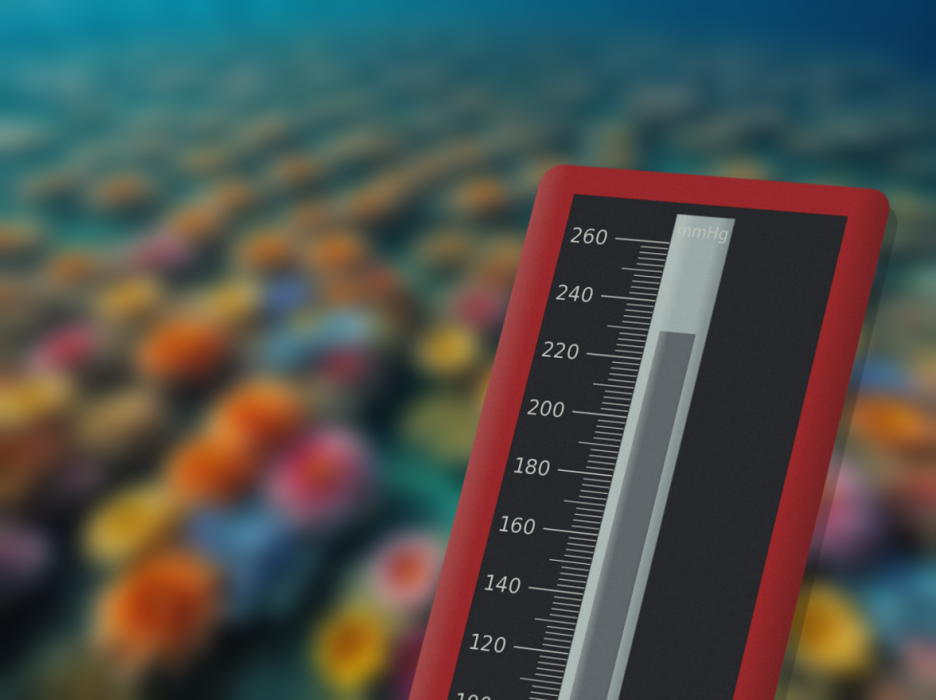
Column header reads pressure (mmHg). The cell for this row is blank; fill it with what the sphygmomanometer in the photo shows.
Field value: 230 mmHg
